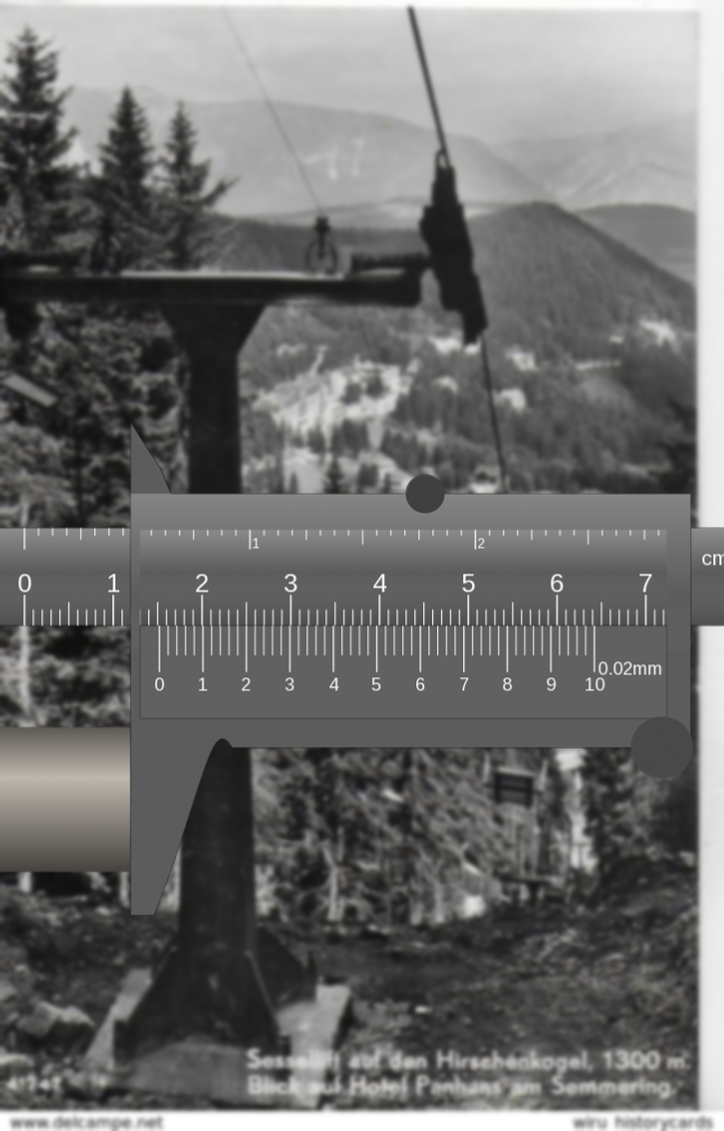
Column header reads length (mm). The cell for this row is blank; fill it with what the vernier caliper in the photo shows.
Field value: 15.2 mm
